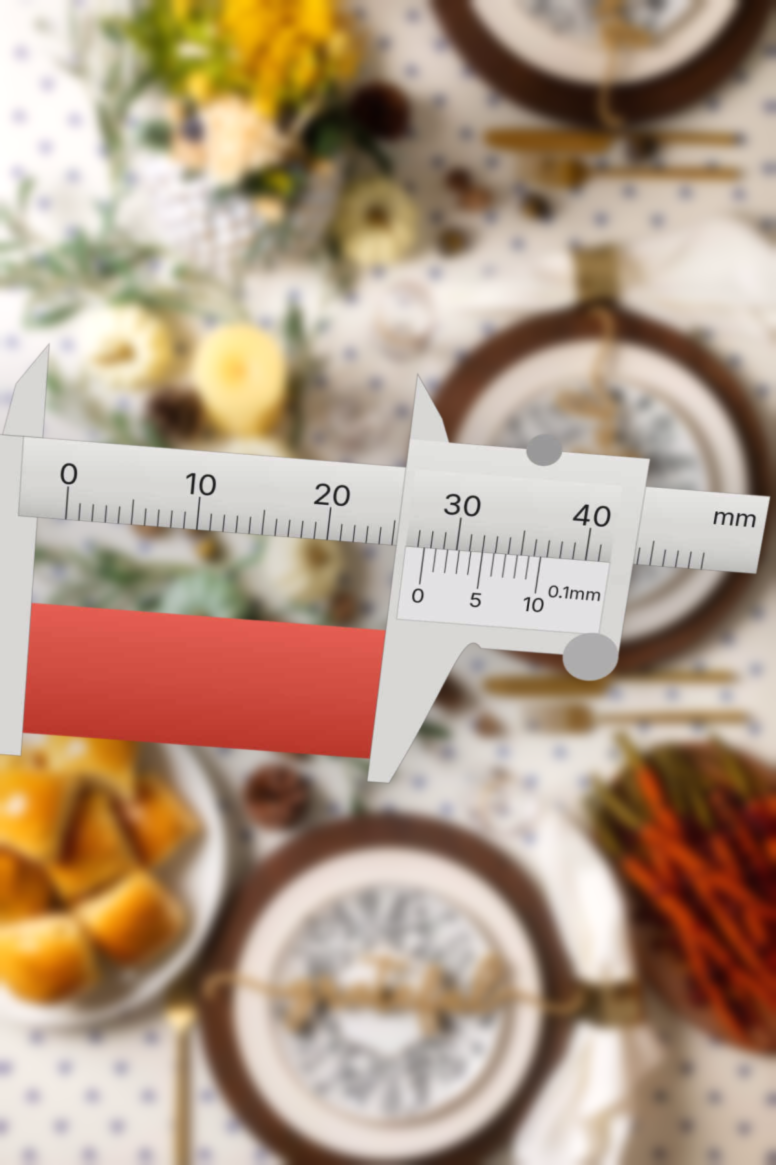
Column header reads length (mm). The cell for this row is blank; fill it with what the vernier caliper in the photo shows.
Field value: 27.5 mm
